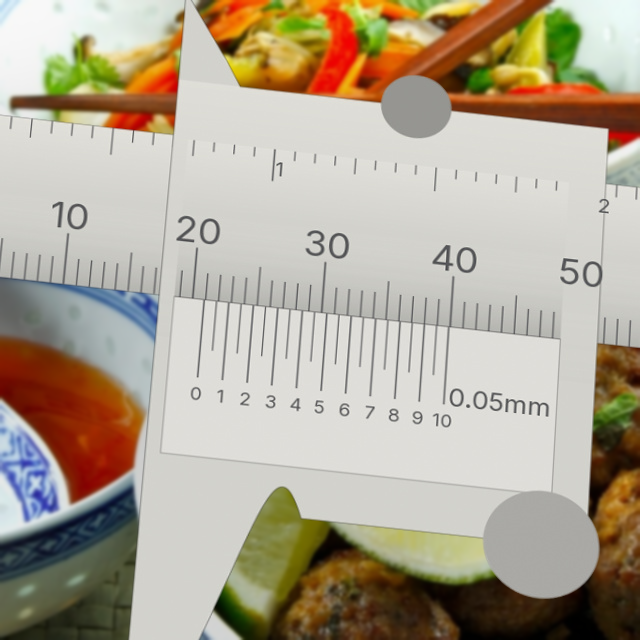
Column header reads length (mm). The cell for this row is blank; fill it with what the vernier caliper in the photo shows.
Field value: 20.9 mm
